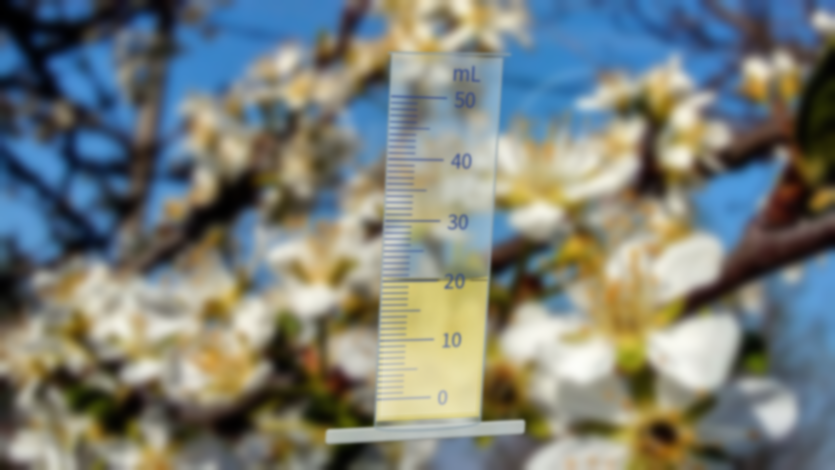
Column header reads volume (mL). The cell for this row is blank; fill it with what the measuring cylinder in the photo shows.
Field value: 20 mL
